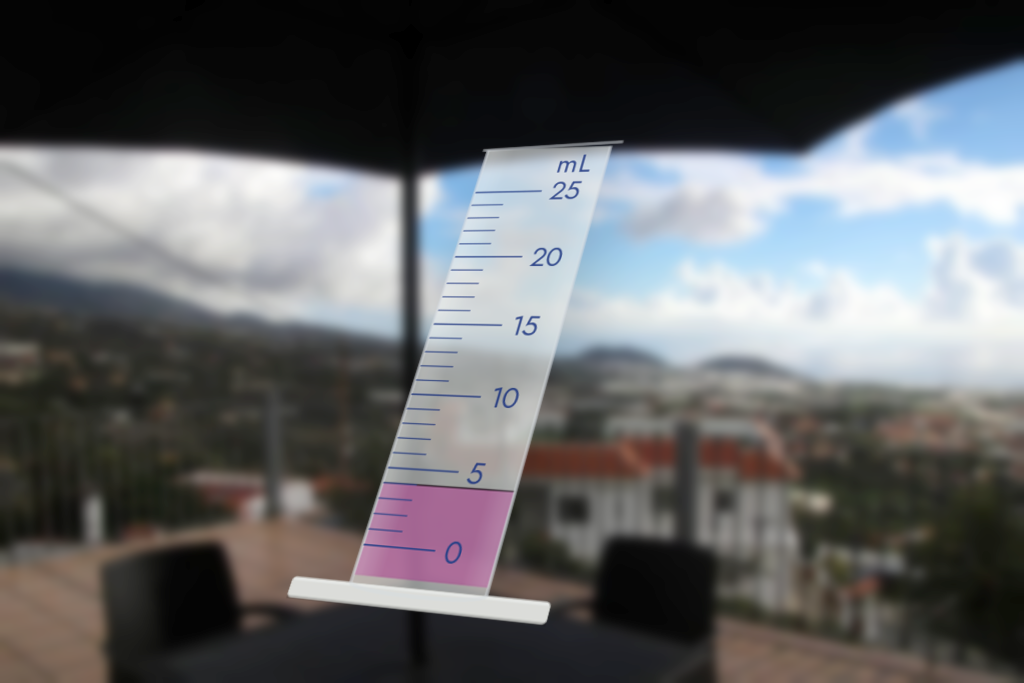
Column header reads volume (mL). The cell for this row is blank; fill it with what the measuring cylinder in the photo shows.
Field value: 4 mL
